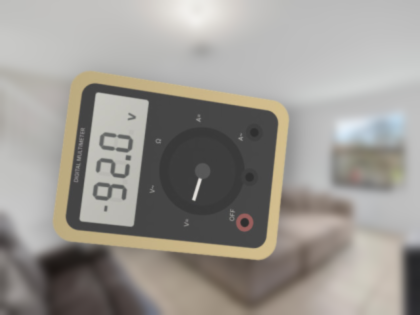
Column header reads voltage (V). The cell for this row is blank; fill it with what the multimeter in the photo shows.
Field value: -92.0 V
